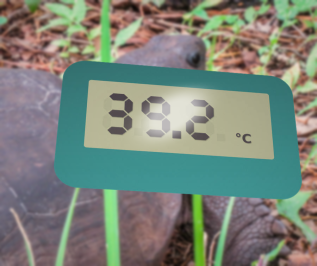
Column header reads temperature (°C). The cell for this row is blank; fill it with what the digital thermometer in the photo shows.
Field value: 39.2 °C
